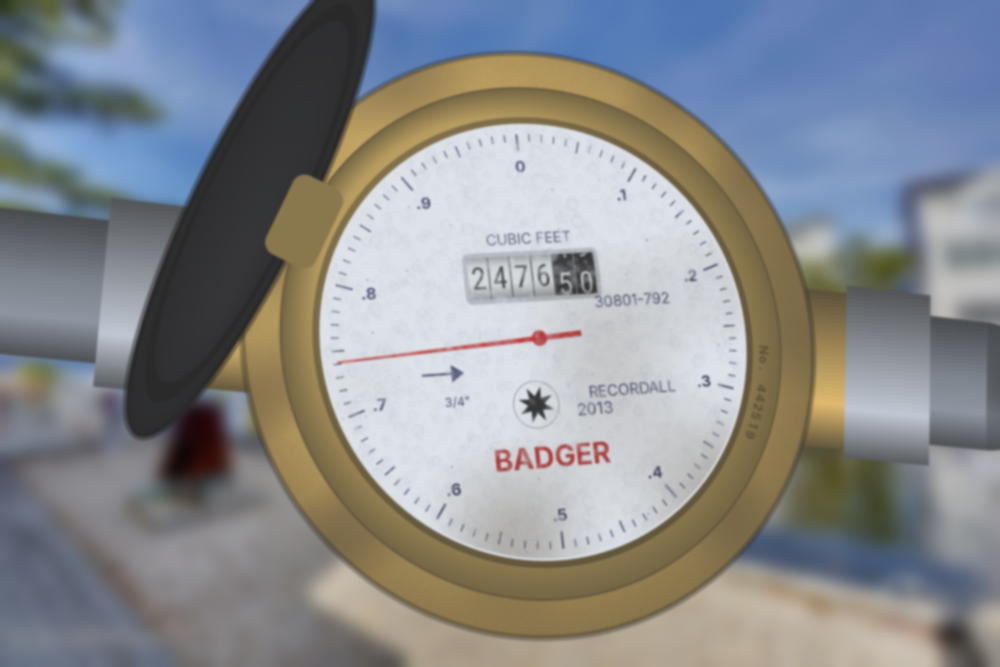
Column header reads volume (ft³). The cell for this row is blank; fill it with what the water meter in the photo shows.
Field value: 247649.74 ft³
